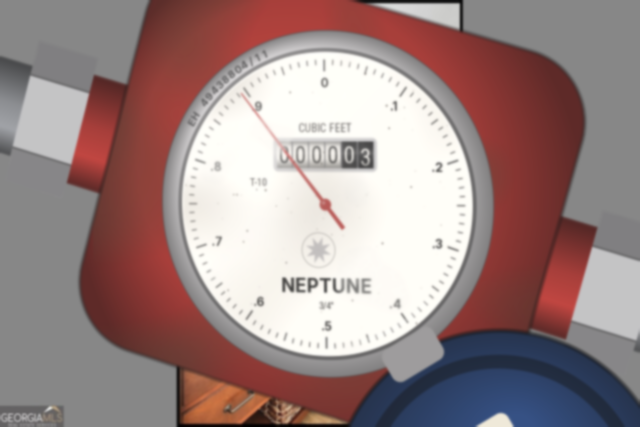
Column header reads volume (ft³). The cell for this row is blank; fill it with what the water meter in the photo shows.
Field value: 2.89 ft³
